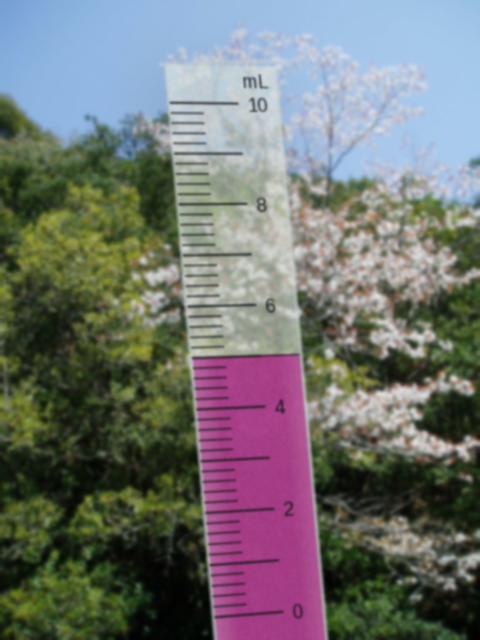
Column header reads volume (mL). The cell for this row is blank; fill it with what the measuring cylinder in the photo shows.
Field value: 5 mL
